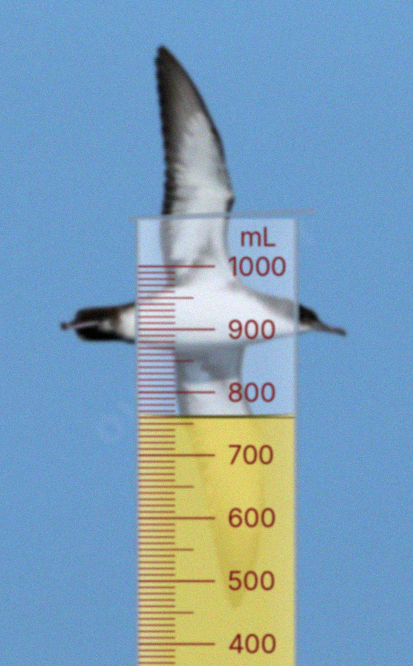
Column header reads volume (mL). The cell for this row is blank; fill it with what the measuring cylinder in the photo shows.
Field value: 760 mL
